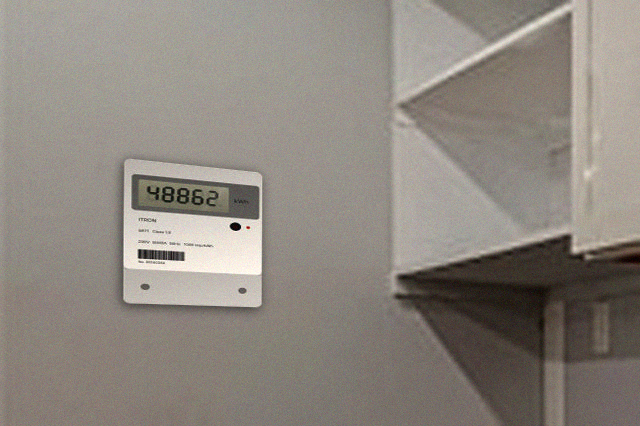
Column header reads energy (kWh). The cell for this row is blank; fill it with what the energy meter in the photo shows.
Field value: 48862 kWh
